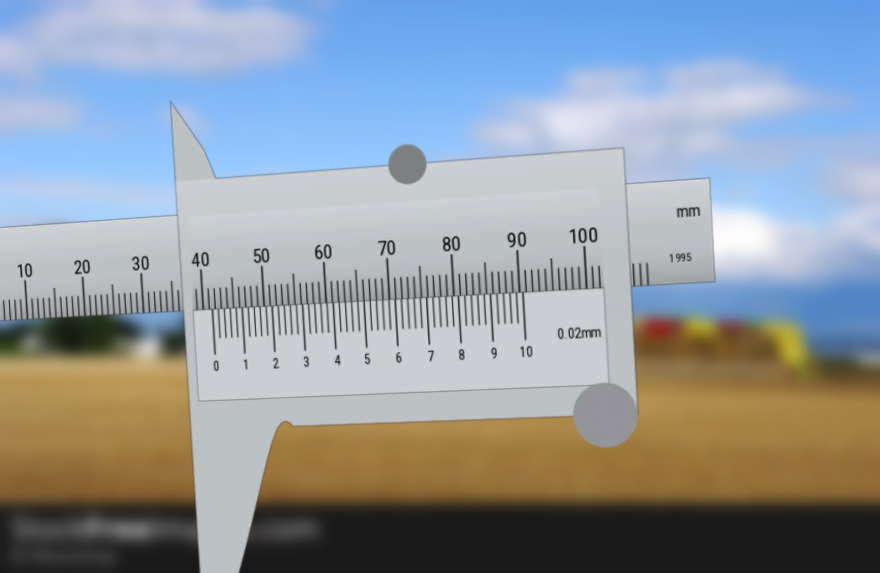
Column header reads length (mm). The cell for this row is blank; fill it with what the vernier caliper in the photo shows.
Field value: 41.5 mm
